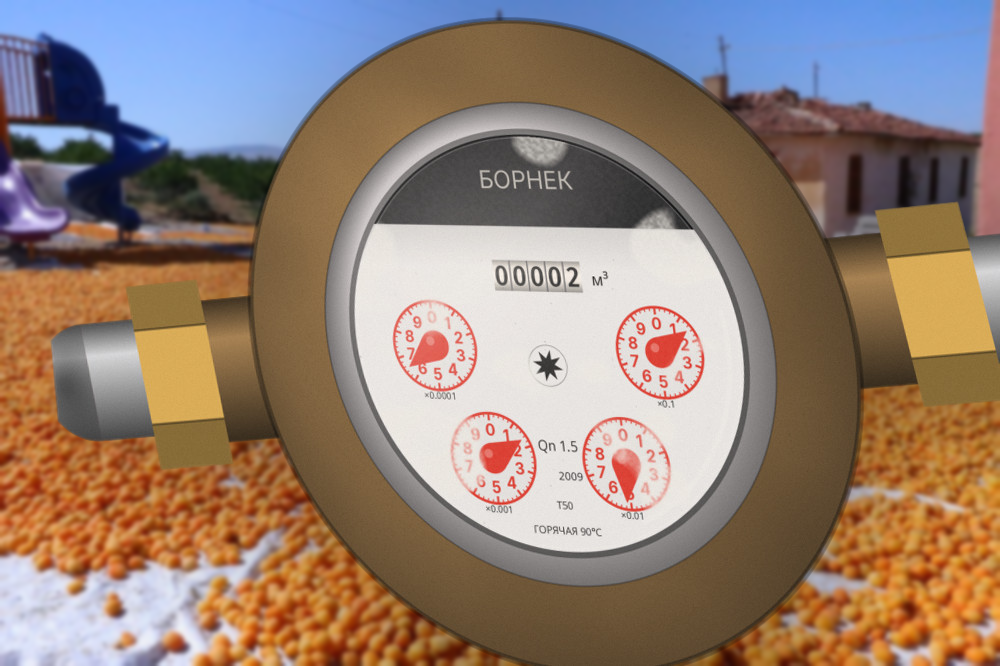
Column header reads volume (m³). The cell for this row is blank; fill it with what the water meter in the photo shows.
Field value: 2.1516 m³
